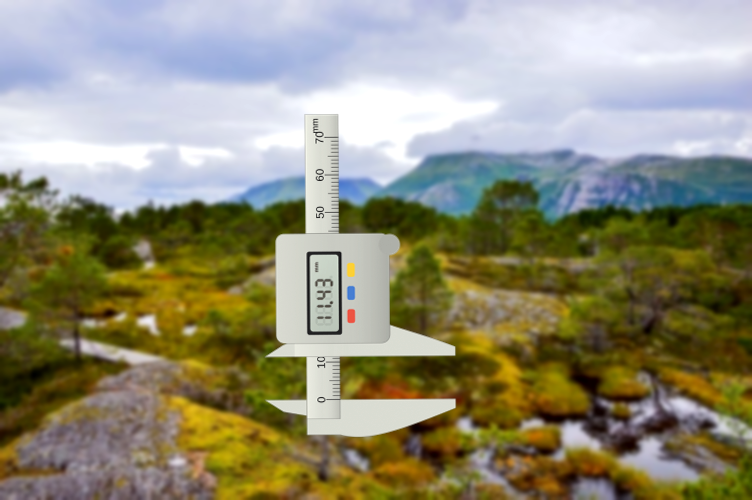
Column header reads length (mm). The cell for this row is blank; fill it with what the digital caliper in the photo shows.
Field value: 11.43 mm
